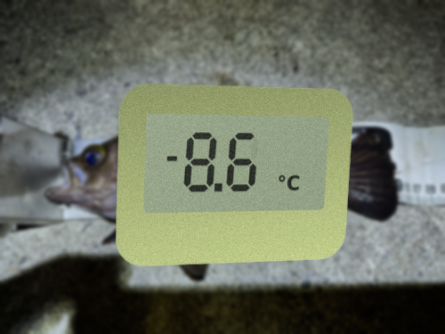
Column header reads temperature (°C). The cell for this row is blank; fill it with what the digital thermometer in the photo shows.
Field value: -8.6 °C
